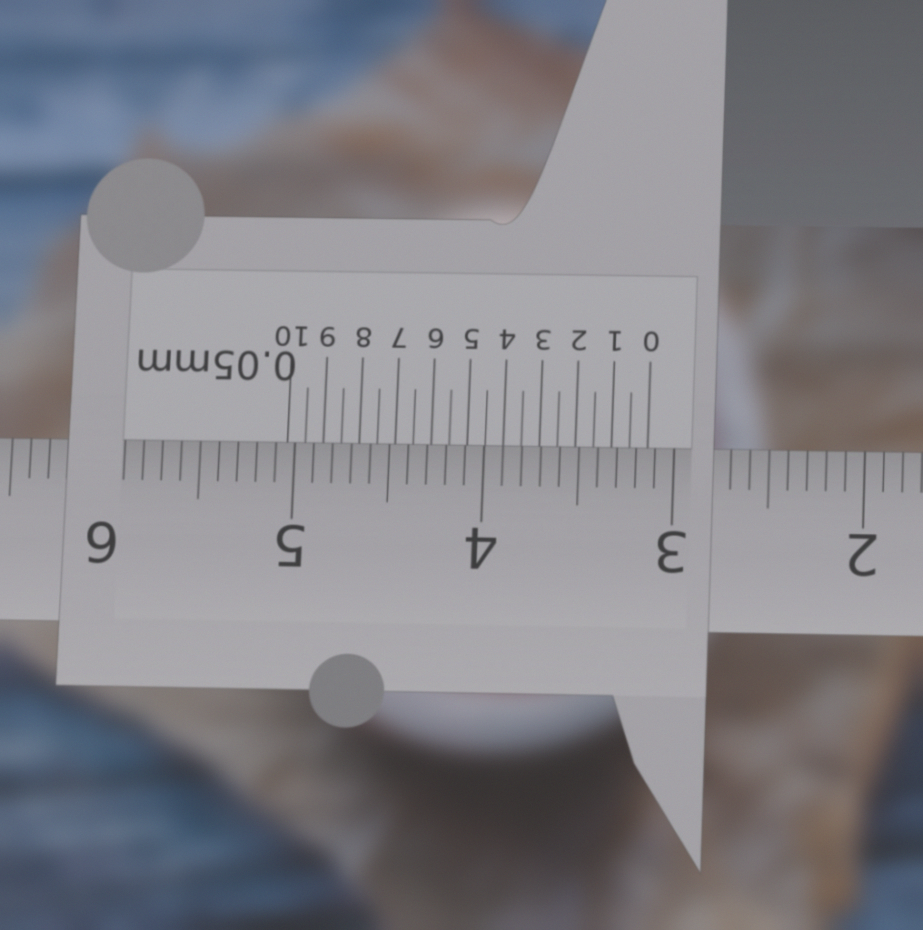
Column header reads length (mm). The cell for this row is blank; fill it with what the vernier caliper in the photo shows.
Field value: 31.4 mm
